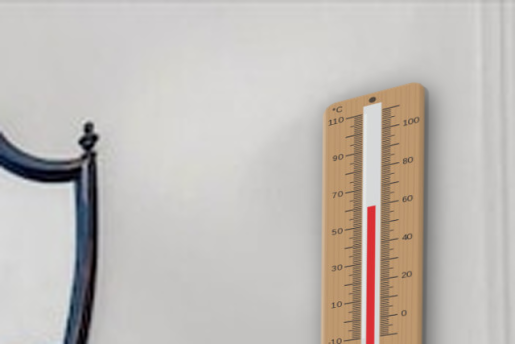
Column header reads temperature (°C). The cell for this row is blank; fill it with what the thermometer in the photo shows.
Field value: 60 °C
